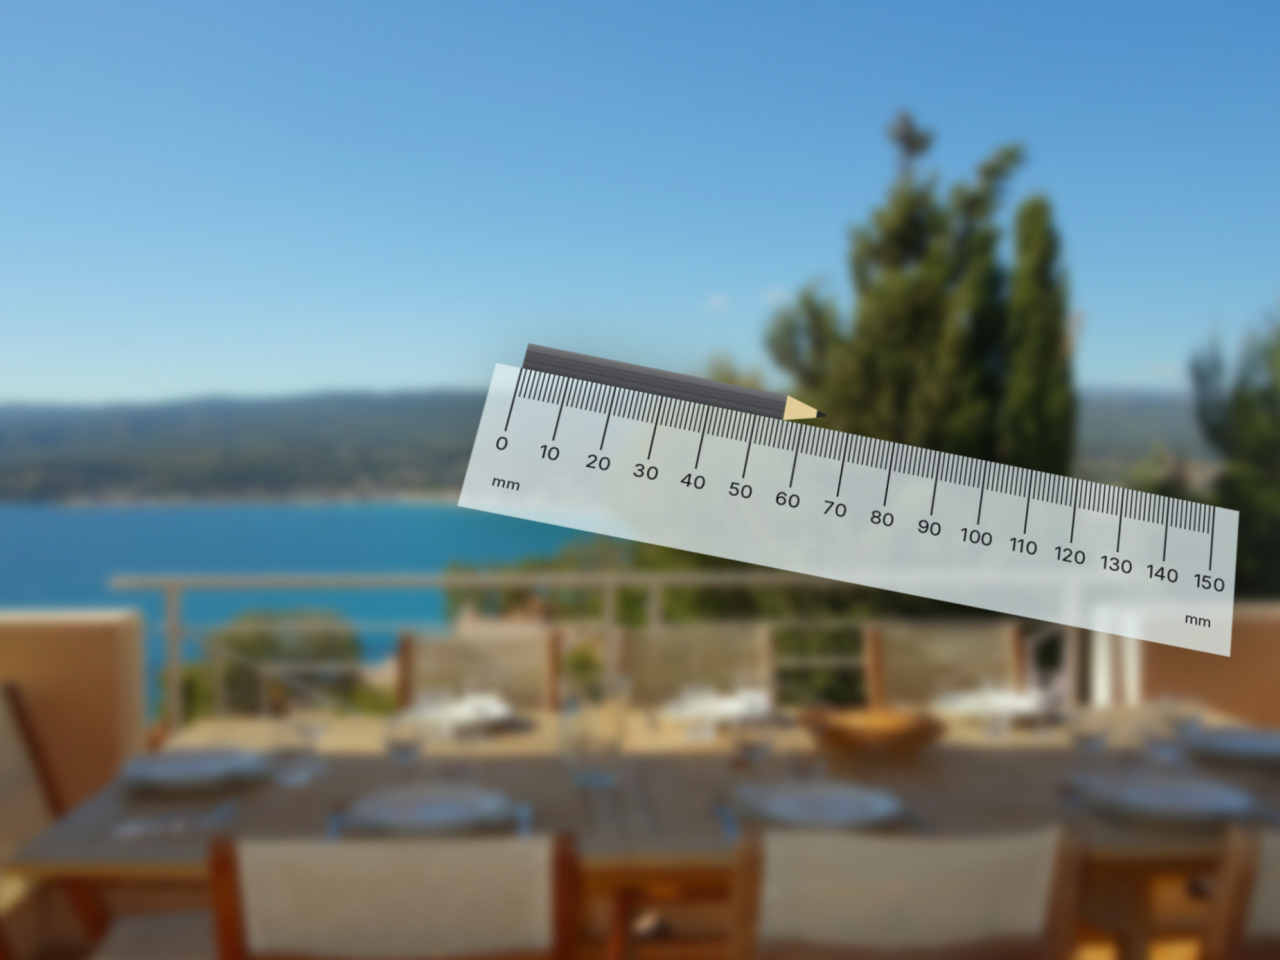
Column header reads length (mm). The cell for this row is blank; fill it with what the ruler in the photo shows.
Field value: 65 mm
